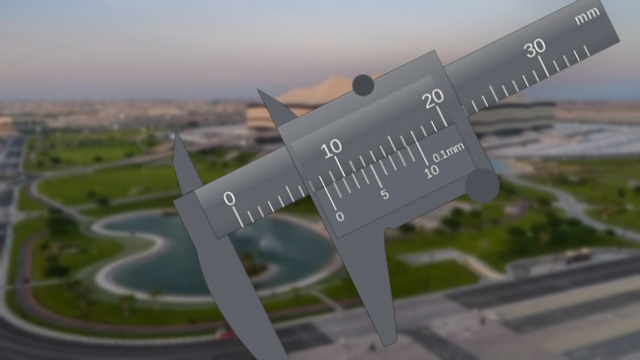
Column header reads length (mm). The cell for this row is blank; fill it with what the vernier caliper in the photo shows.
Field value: 8.0 mm
